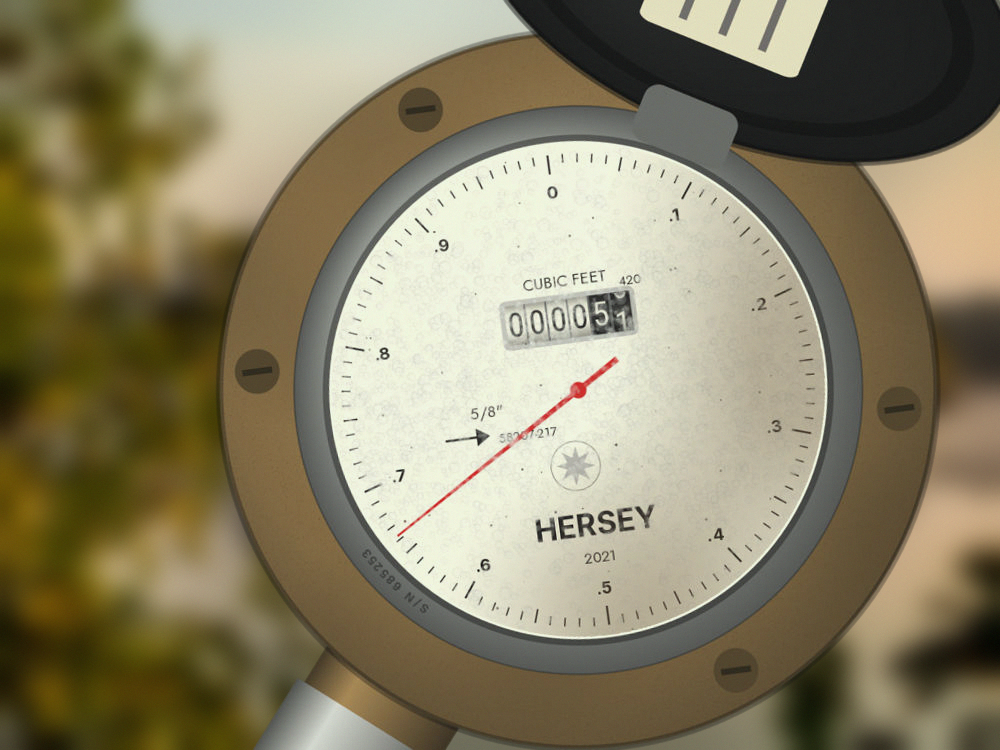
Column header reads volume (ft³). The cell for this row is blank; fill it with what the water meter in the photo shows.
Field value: 50.66 ft³
